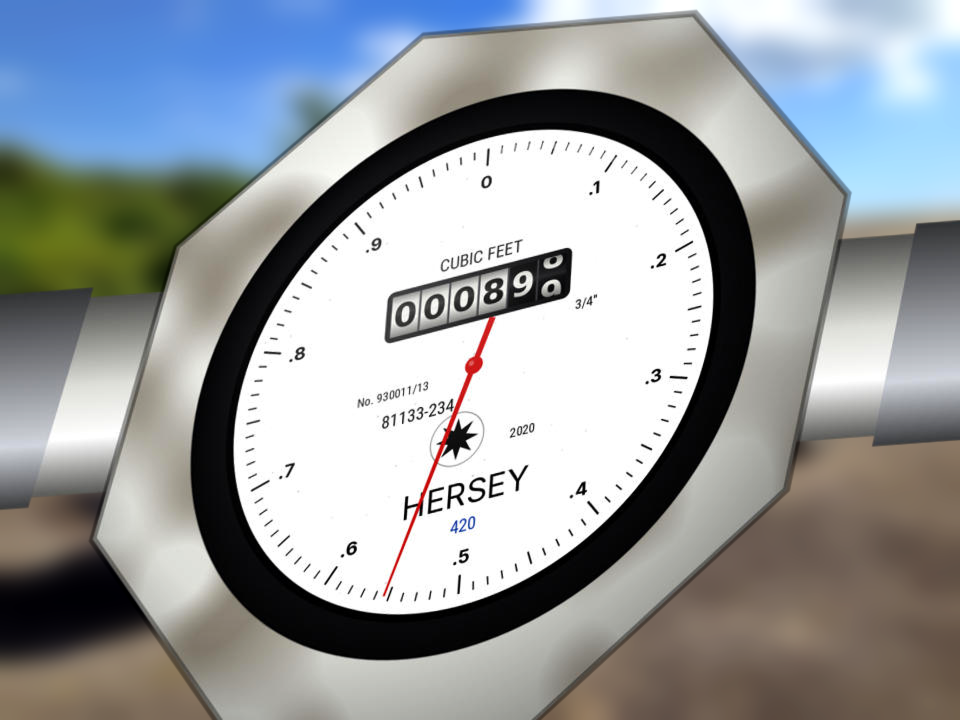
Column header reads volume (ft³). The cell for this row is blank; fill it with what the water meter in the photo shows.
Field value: 898.55 ft³
